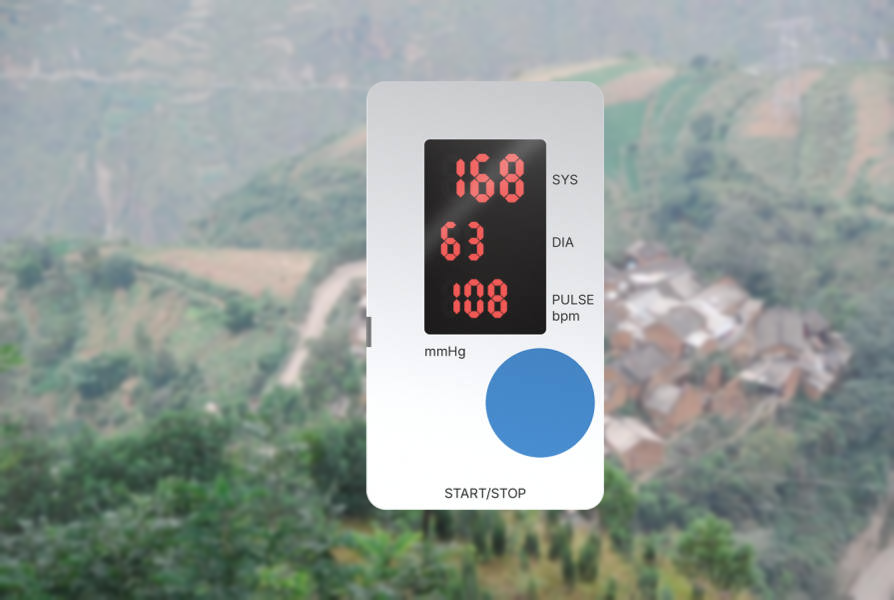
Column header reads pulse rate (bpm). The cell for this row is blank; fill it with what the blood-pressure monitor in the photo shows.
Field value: 108 bpm
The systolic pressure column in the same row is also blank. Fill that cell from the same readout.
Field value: 168 mmHg
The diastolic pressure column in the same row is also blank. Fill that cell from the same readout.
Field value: 63 mmHg
